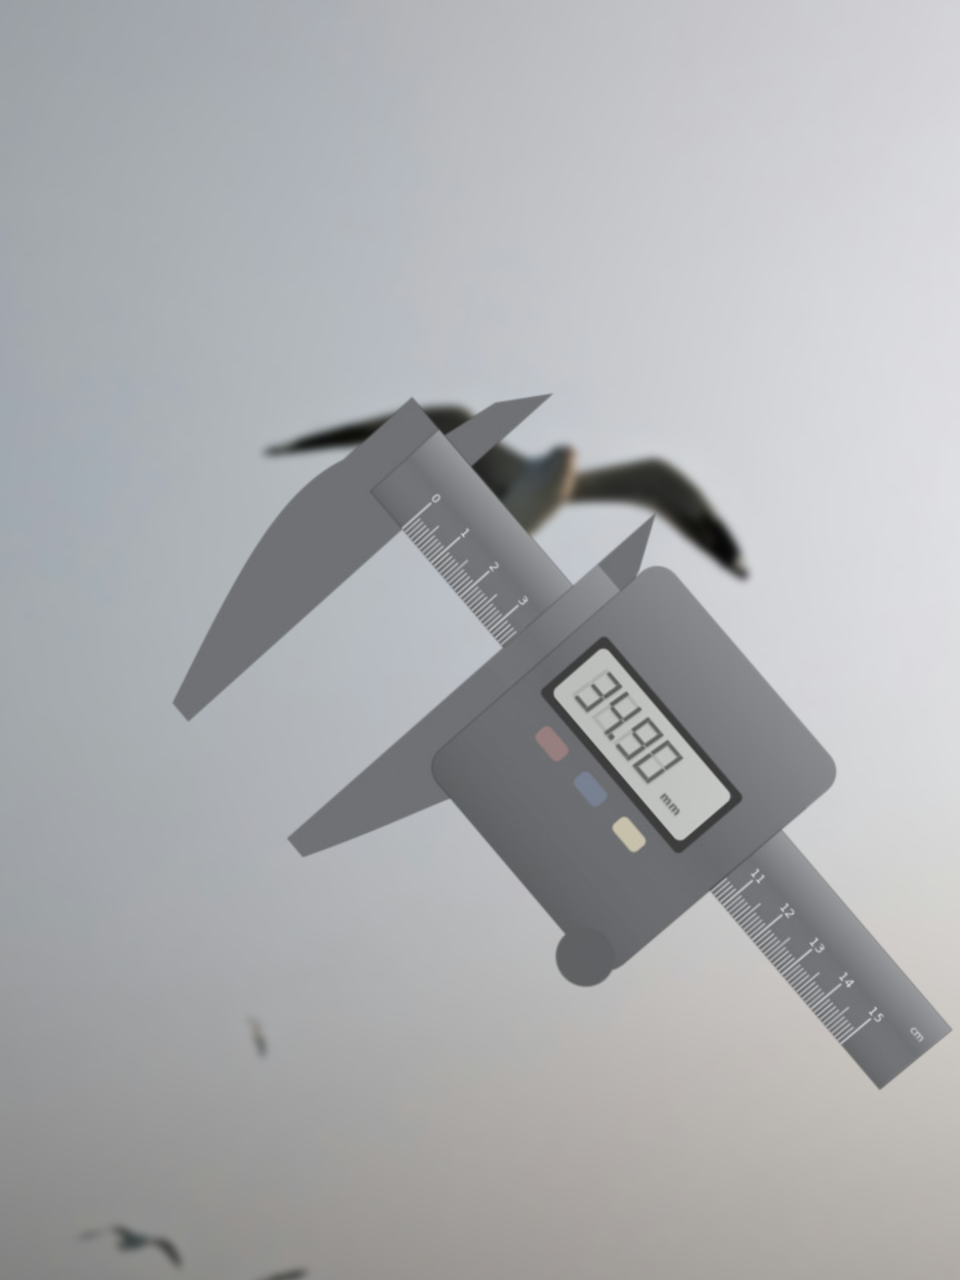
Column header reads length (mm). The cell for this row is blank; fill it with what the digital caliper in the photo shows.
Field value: 34.90 mm
